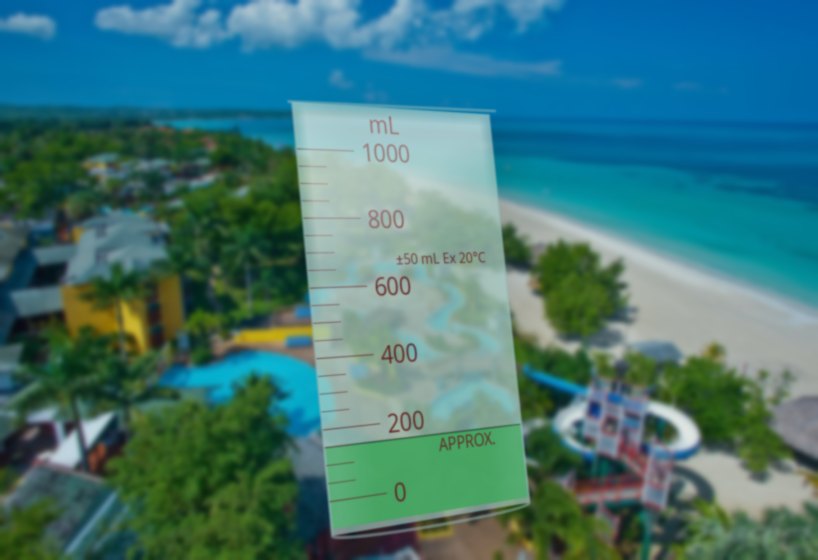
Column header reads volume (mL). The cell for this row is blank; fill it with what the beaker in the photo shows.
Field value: 150 mL
